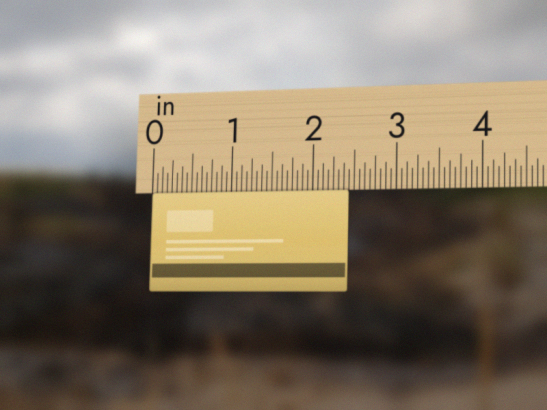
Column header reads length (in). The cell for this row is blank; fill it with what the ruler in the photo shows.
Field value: 2.4375 in
